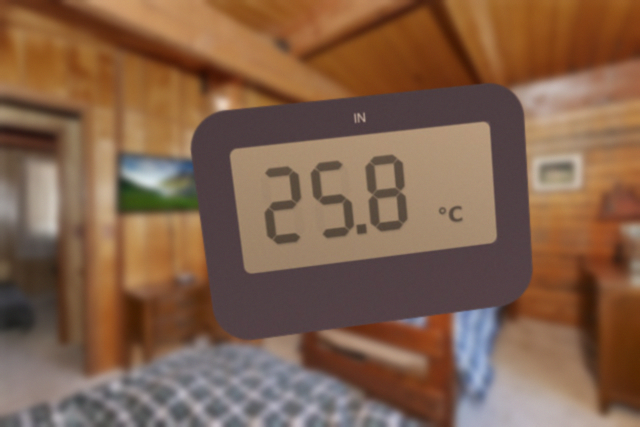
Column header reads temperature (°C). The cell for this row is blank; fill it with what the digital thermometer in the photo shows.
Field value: 25.8 °C
